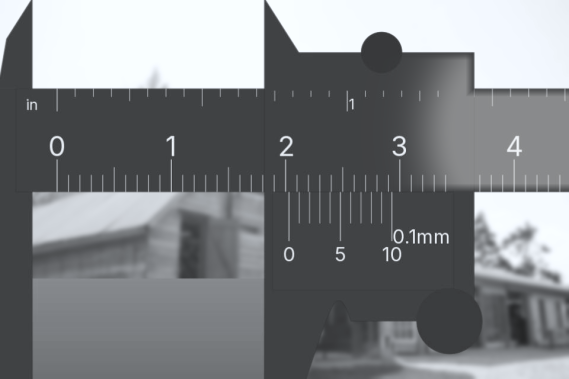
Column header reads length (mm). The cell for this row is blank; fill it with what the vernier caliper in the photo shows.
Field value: 20.3 mm
